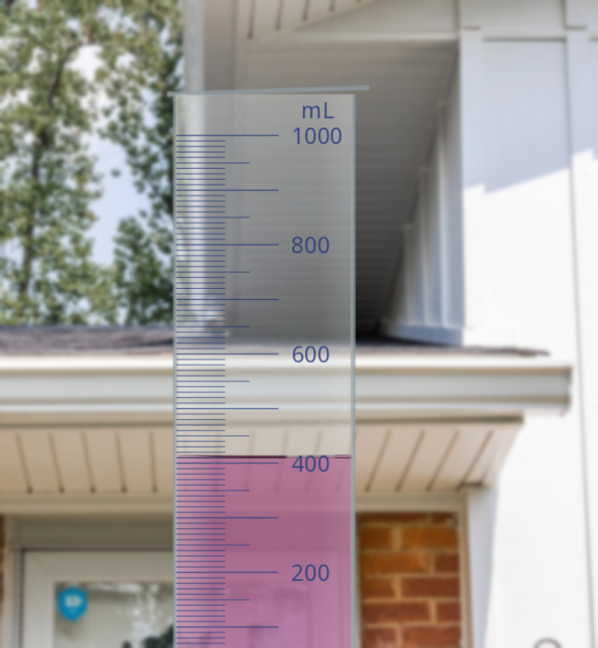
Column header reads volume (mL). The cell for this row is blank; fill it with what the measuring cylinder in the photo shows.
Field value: 410 mL
